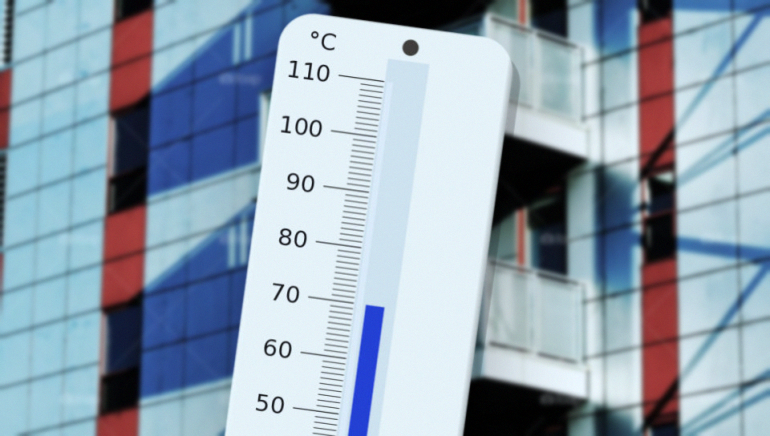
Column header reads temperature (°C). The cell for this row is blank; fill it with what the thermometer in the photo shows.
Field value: 70 °C
